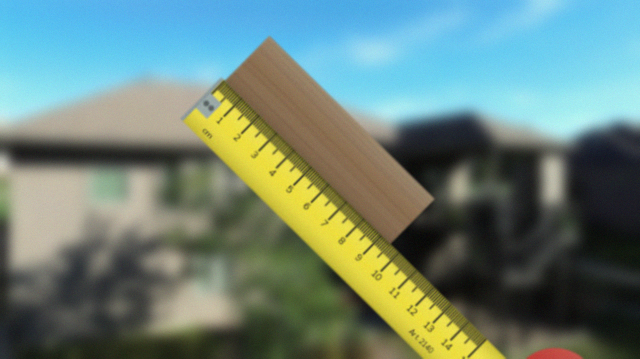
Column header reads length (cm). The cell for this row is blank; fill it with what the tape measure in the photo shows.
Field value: 9.5 cm
